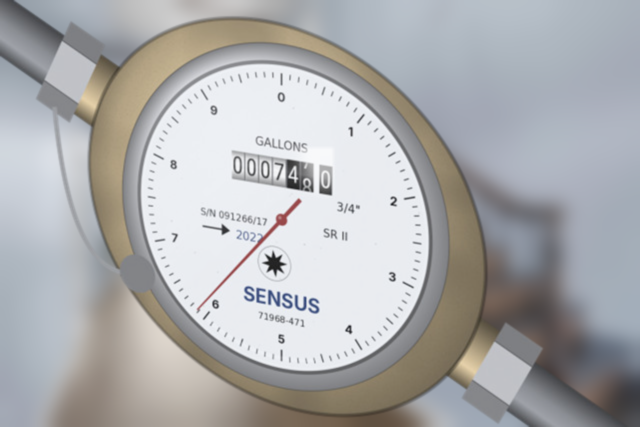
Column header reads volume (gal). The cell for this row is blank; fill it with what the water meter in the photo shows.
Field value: 7476.1 gal
